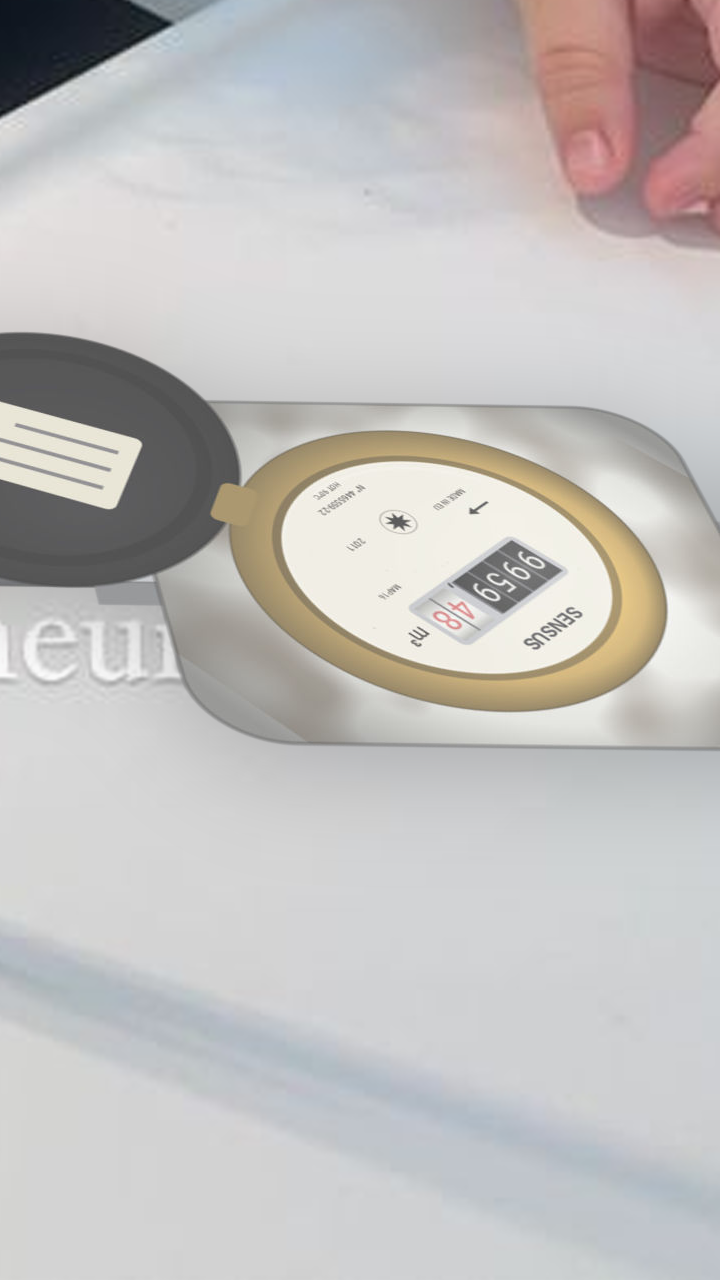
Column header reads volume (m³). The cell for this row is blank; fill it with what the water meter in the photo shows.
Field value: 9959.48 m³
